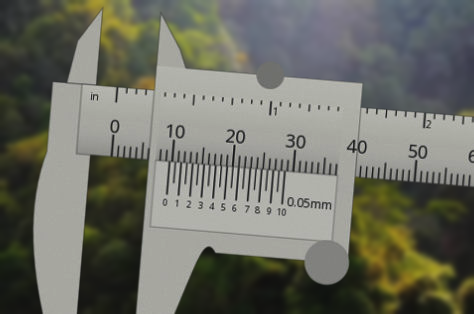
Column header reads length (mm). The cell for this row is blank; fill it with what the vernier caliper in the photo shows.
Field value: 9.6 mm
